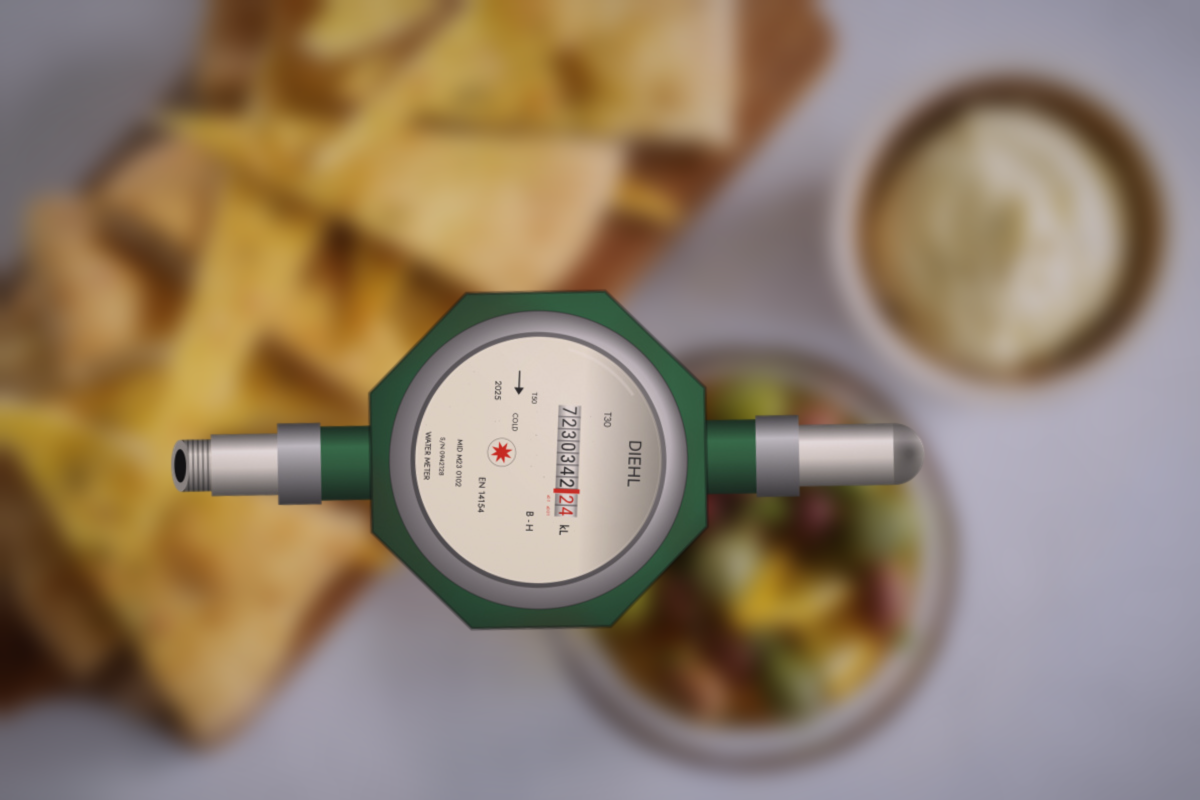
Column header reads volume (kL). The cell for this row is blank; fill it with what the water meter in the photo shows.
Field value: 7230342.24 kL
